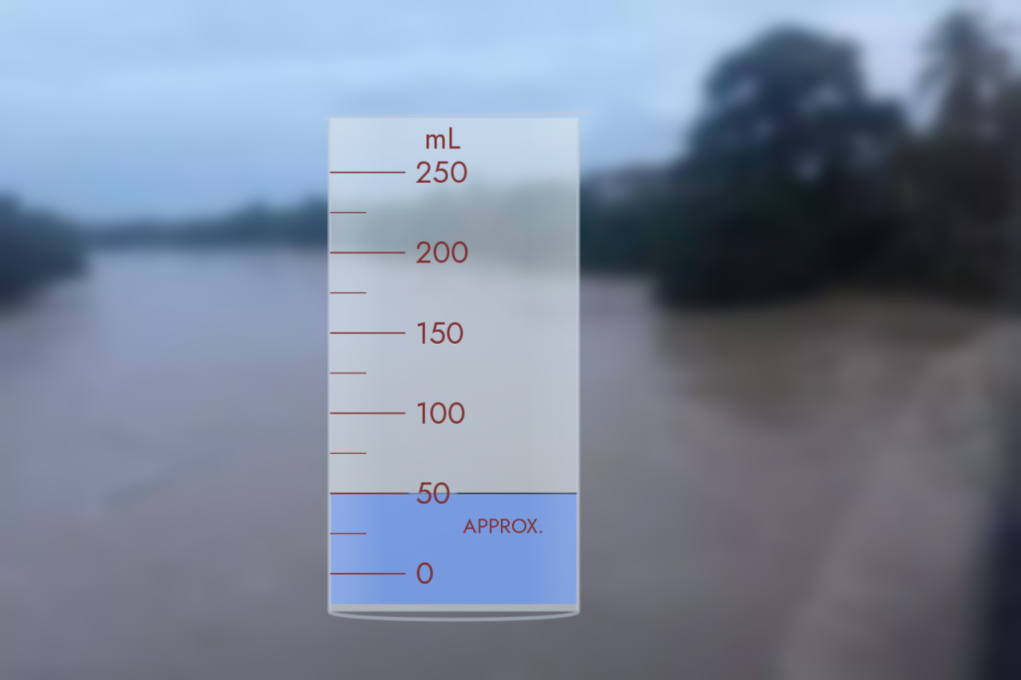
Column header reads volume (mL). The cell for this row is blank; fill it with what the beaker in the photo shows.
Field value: 50 mL
